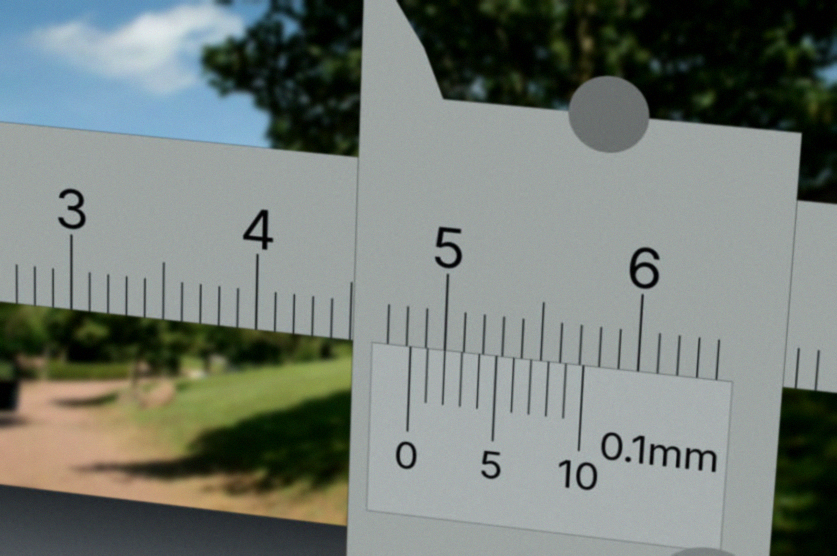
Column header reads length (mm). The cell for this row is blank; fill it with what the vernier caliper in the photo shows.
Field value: 48.2 mm
